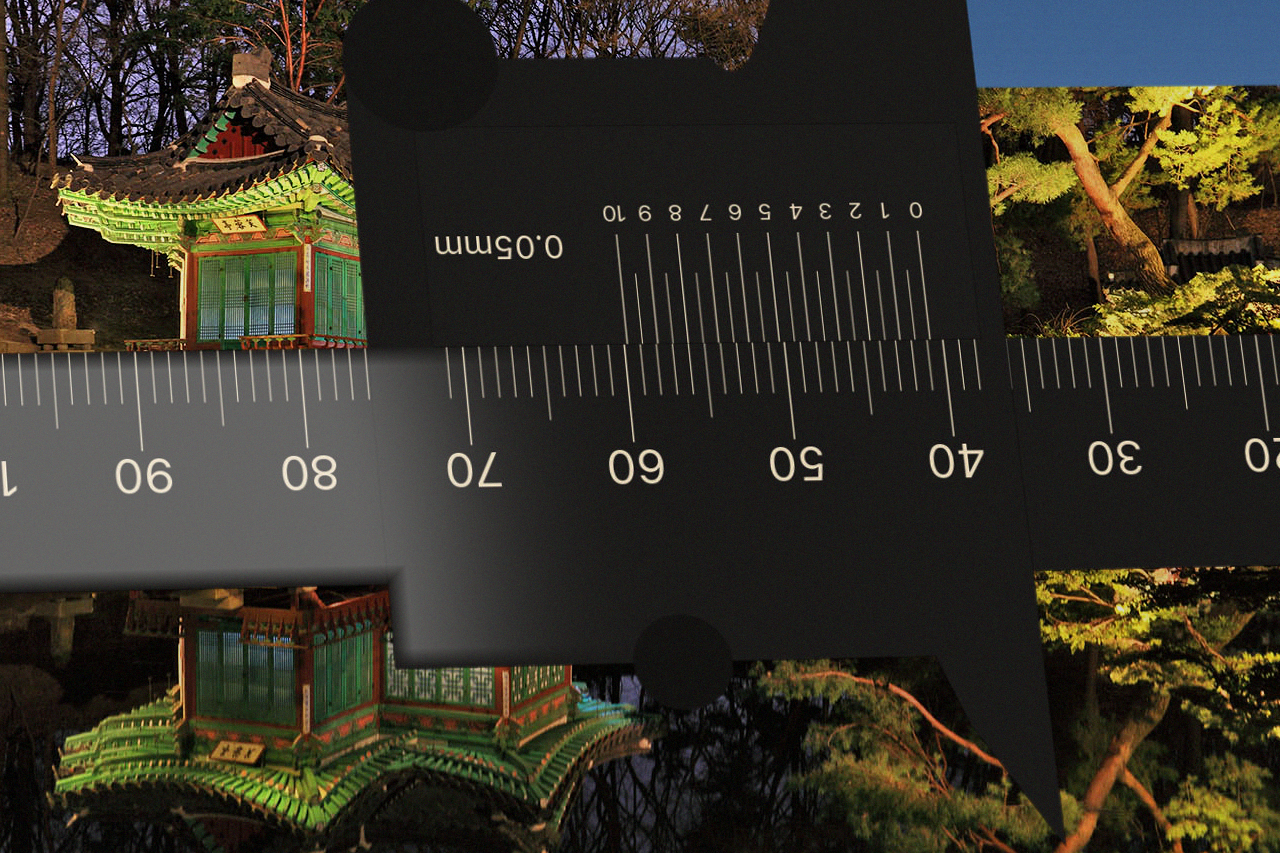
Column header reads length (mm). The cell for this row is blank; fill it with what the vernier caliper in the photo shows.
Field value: 40.8 mm
